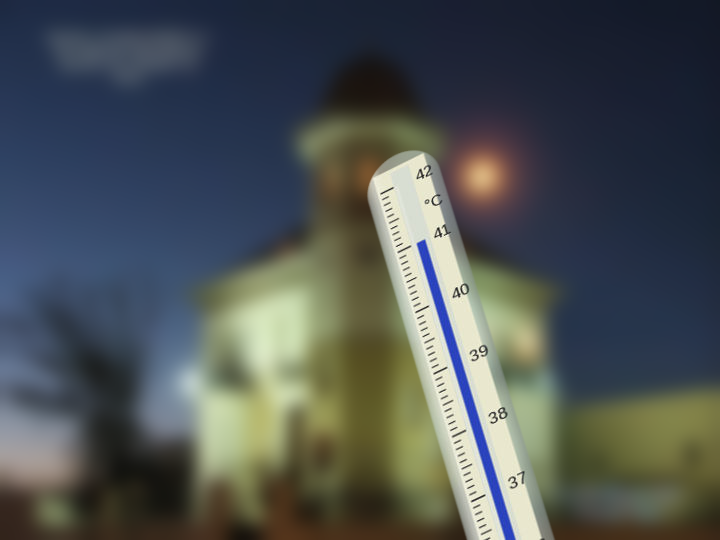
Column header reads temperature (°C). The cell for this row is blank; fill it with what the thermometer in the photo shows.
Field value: 41 °C
